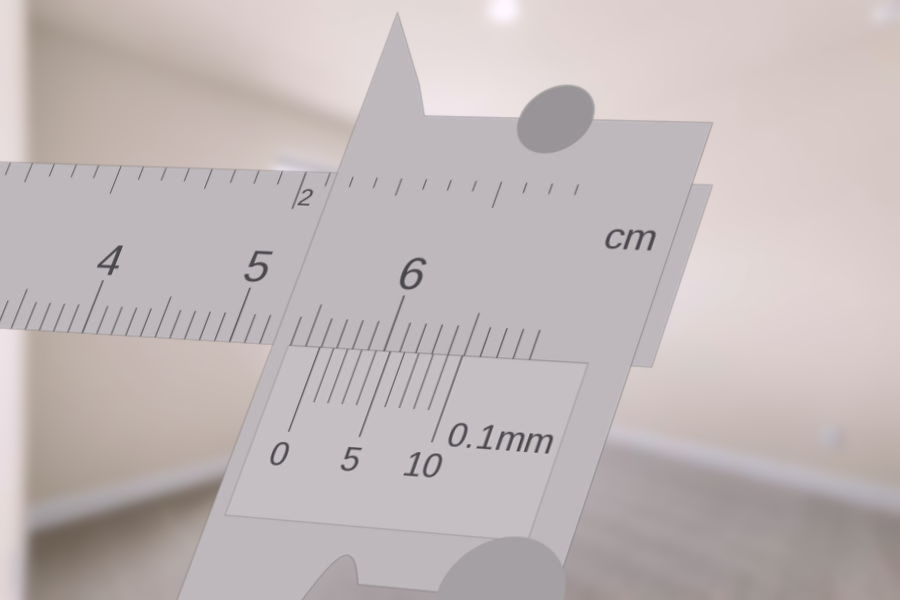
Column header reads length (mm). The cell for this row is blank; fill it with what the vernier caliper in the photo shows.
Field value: 55.9 mm
